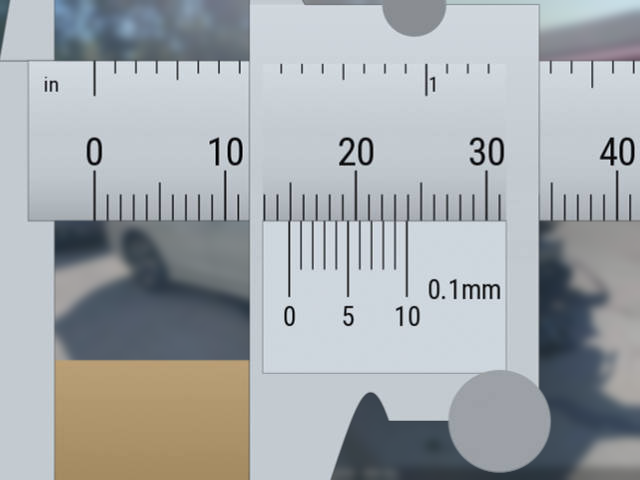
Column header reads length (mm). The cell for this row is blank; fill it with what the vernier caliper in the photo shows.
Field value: 14.9 mm
